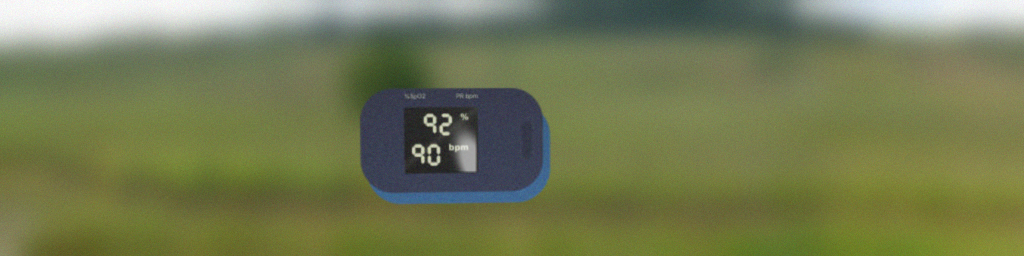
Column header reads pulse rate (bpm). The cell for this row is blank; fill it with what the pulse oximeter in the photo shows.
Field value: 90 bpm
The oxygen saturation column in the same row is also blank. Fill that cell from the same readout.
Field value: 92 %
